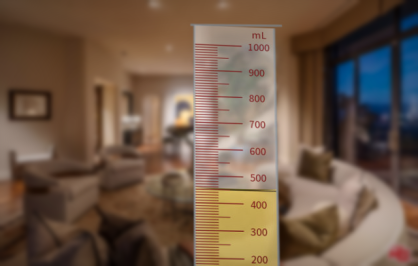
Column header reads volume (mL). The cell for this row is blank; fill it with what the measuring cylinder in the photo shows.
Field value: 450 mL
